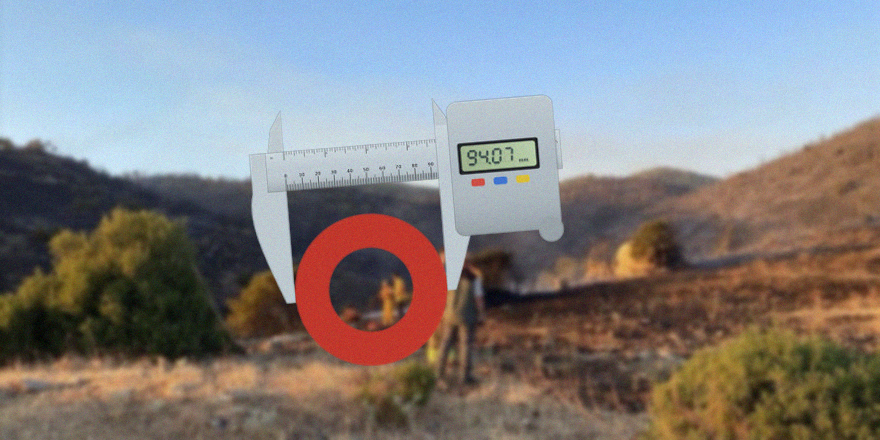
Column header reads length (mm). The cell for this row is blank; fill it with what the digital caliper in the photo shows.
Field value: 94.07 mm
